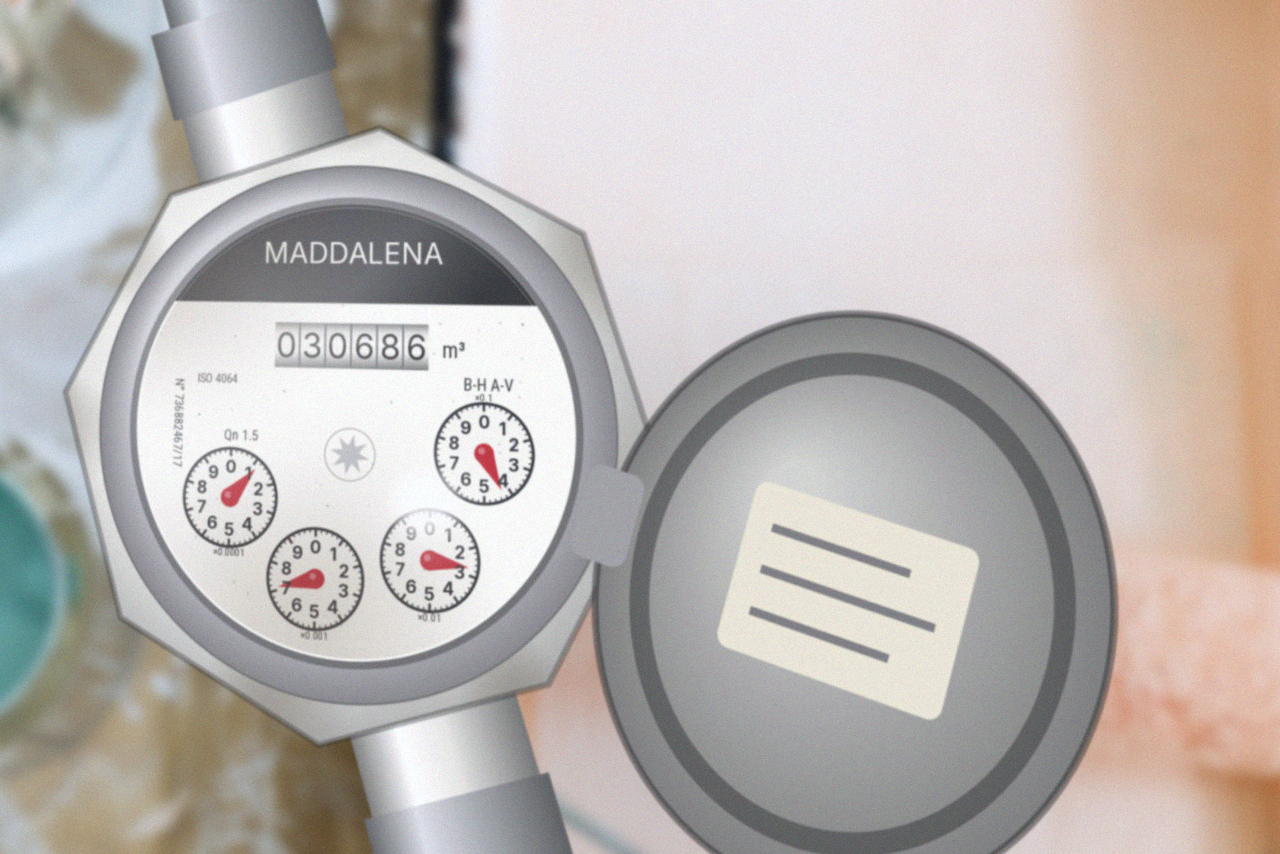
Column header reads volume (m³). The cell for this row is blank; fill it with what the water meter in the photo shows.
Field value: 30686.4271 m³
